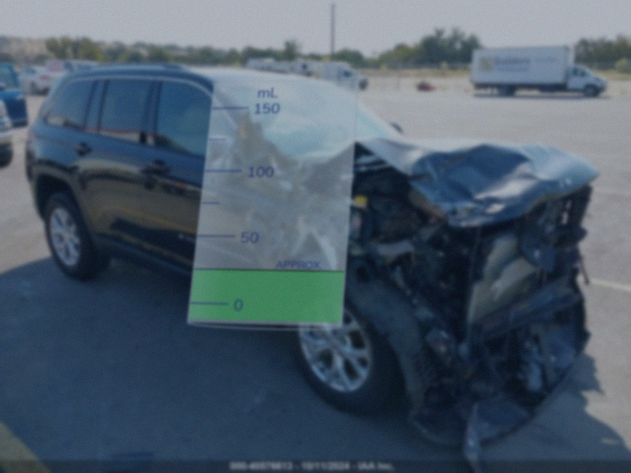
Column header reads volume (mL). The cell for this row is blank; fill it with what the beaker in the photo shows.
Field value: 25 mL
